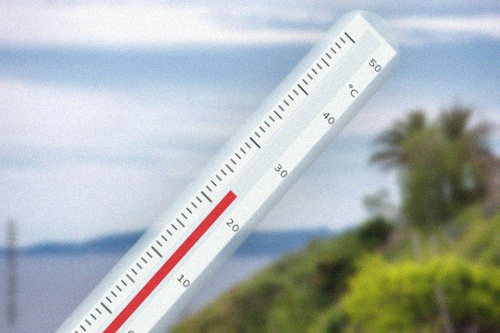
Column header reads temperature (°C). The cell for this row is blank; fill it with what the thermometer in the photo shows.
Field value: 23 °C
